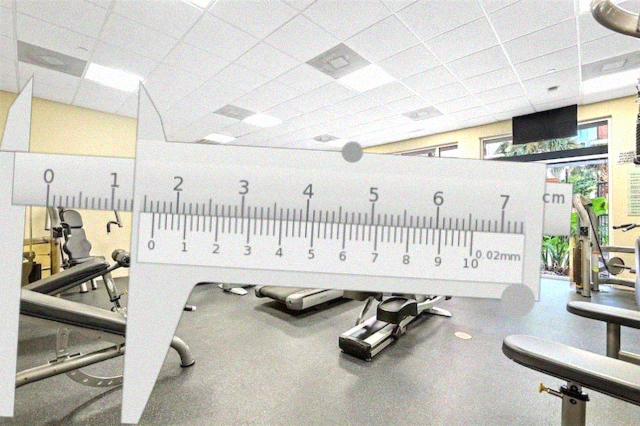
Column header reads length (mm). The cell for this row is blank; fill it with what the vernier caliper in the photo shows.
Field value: 16.4 mm
